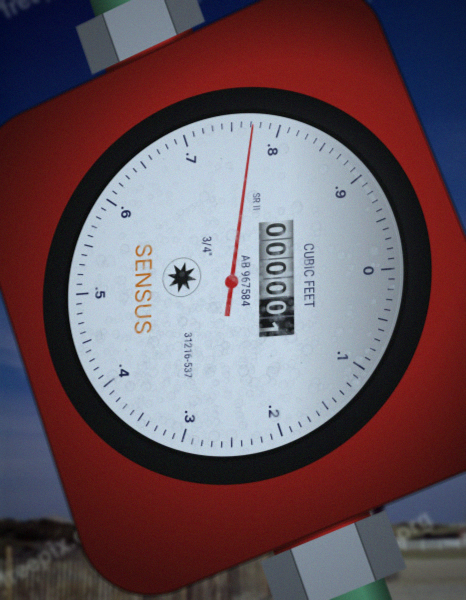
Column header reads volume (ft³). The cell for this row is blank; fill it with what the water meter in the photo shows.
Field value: 0.77 ft³
